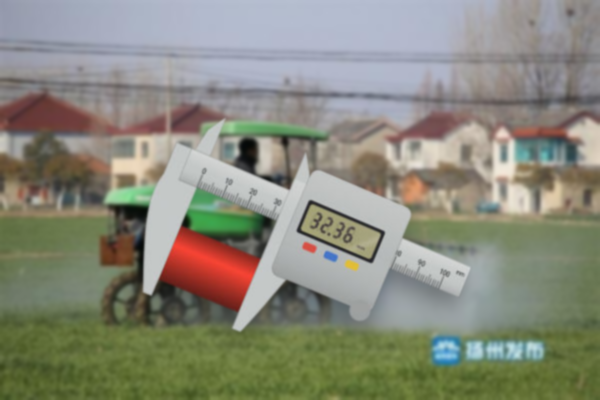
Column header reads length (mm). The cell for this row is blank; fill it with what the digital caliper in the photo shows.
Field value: 32.36 mm
